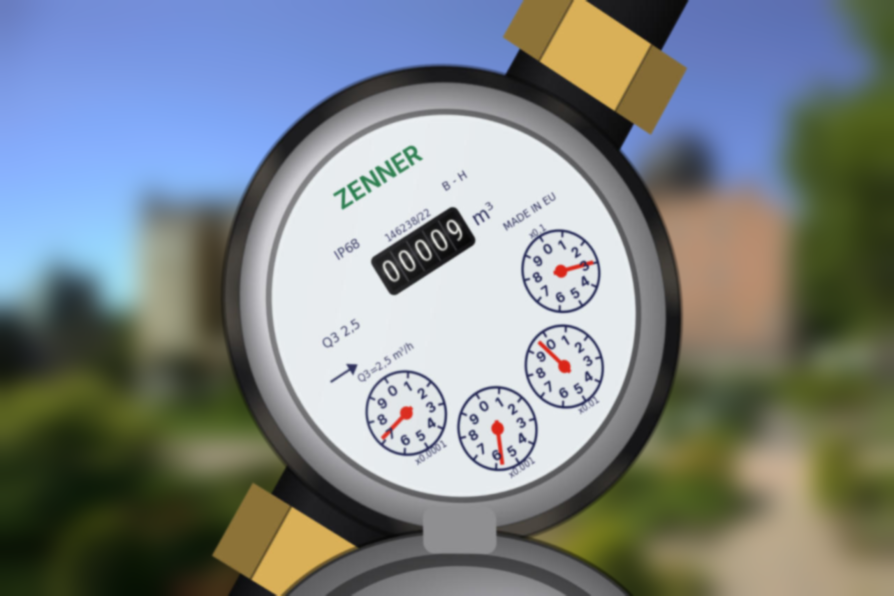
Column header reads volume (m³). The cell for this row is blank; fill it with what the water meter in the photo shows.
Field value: 9.2957 m³
